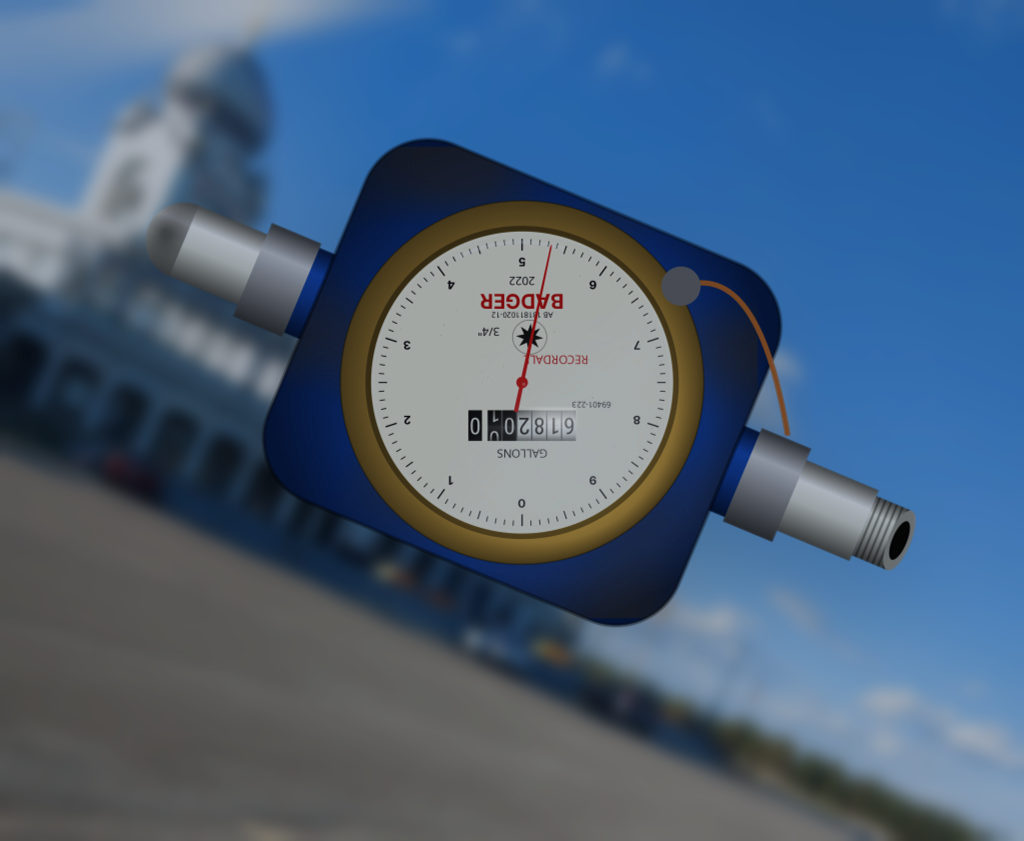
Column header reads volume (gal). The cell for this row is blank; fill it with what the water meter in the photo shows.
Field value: 6182005.3 gal
